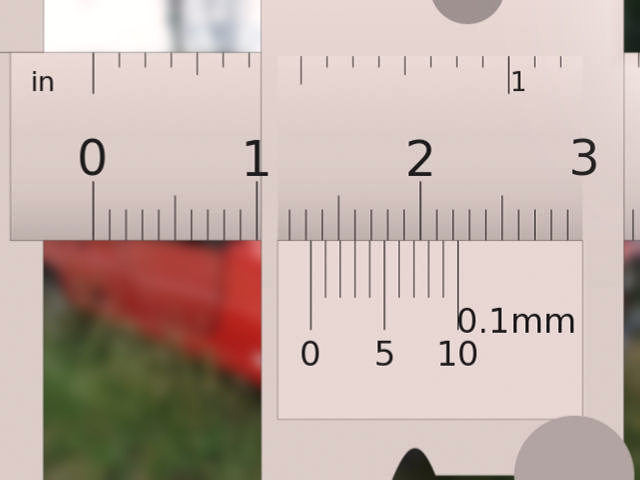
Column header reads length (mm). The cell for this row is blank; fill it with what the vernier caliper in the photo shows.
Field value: 13.3 mm
